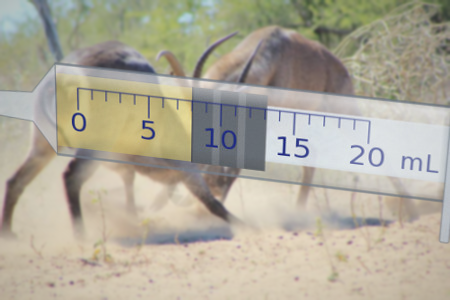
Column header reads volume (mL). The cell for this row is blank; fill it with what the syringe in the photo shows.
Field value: 8 mL
